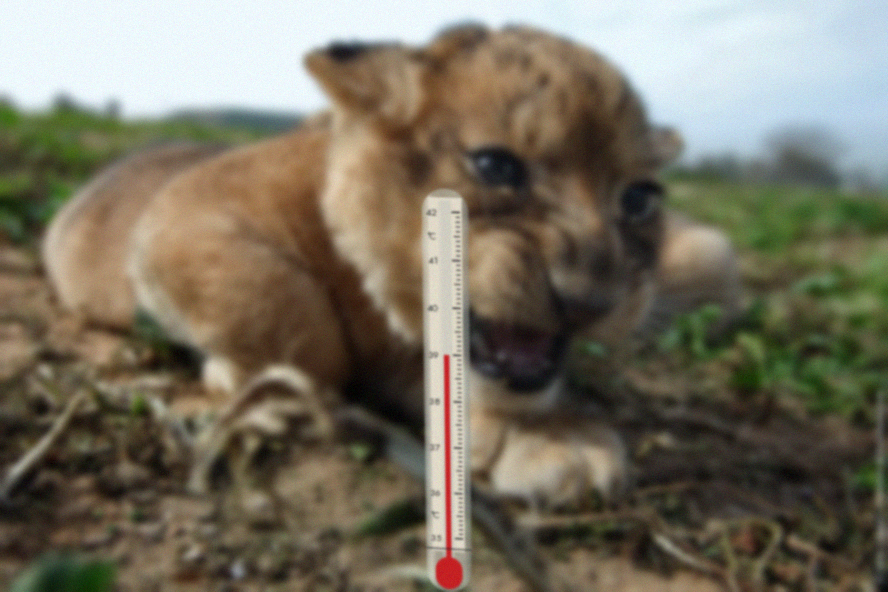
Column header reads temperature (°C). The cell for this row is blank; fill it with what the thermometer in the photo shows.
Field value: 39 °C
